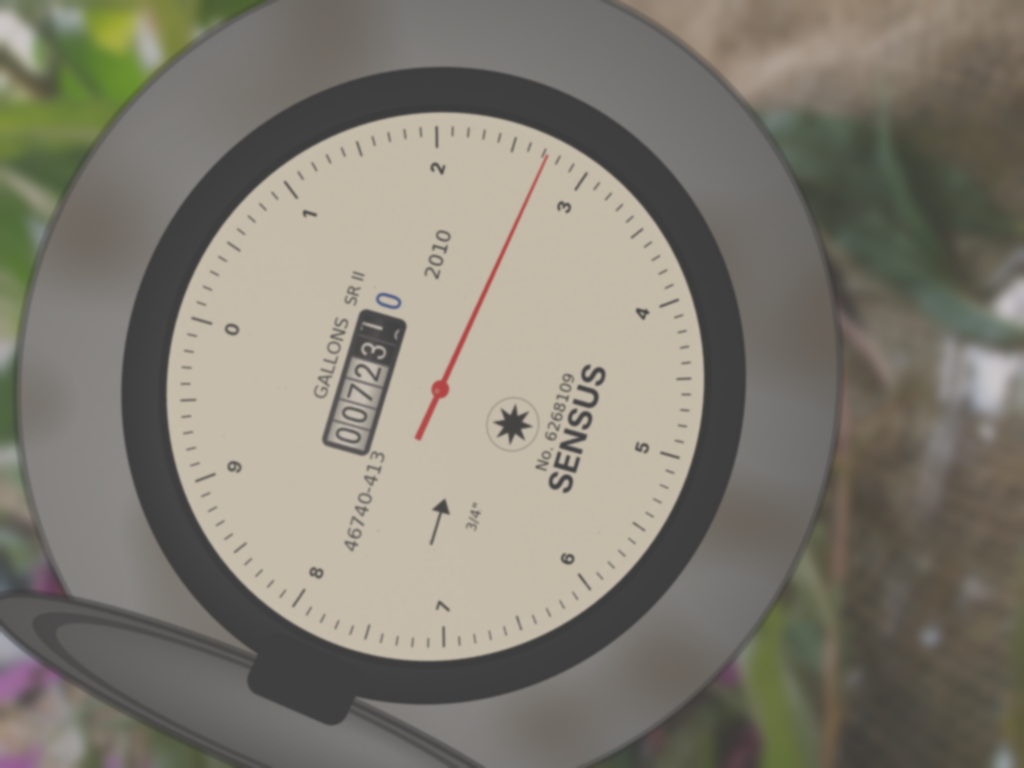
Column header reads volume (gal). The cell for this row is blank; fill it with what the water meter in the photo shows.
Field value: 72312.7 gal
